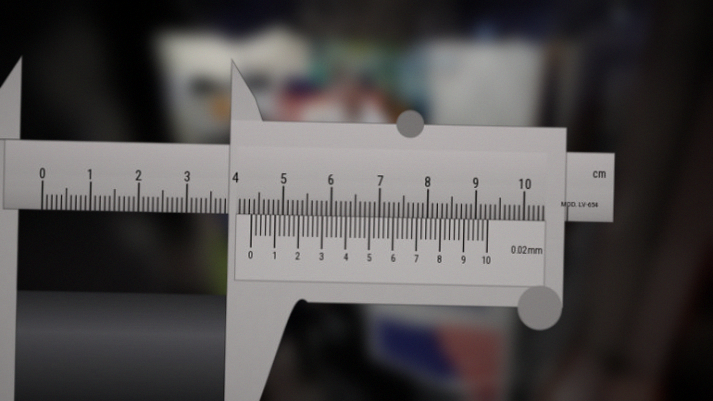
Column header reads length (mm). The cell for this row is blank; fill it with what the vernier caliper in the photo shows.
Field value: 43.5 mm
